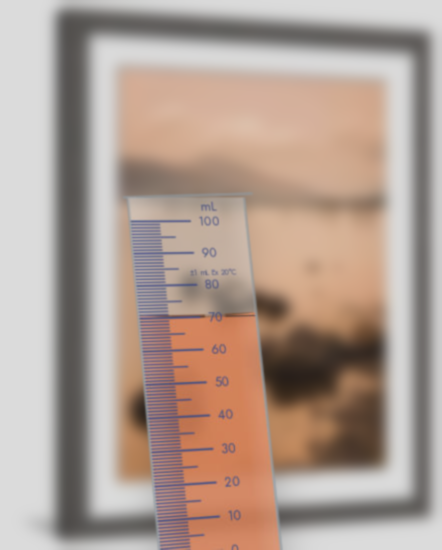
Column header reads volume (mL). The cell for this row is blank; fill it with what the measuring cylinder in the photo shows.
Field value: 70 mL
